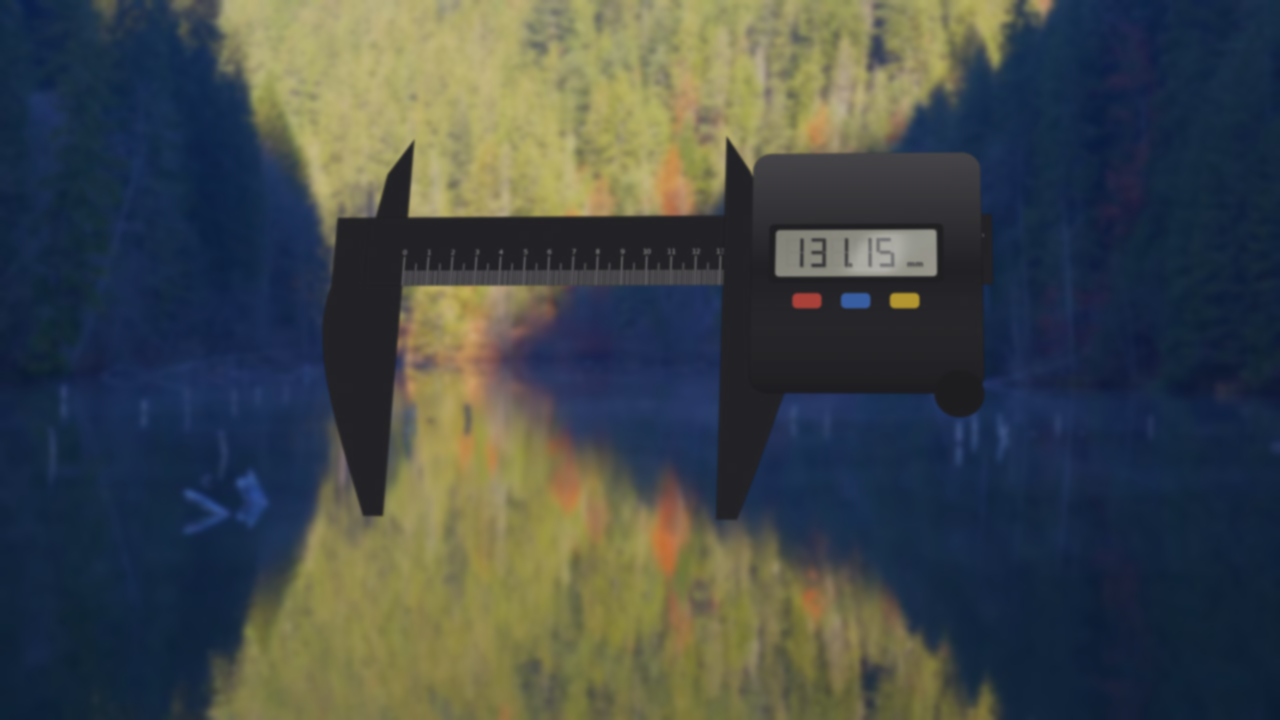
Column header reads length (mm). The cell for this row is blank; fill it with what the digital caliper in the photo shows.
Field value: 131.15 mm
